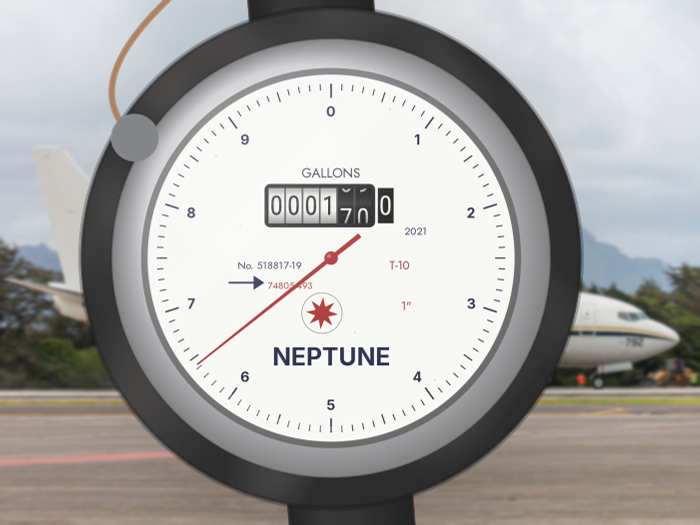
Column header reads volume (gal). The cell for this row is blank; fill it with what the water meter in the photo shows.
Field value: 1696.4 gal
